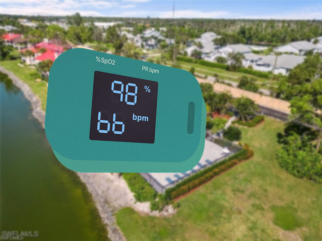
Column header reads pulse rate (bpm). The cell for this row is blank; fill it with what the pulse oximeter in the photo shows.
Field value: 66 bpm
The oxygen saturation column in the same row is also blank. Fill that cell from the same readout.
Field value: 98 %
